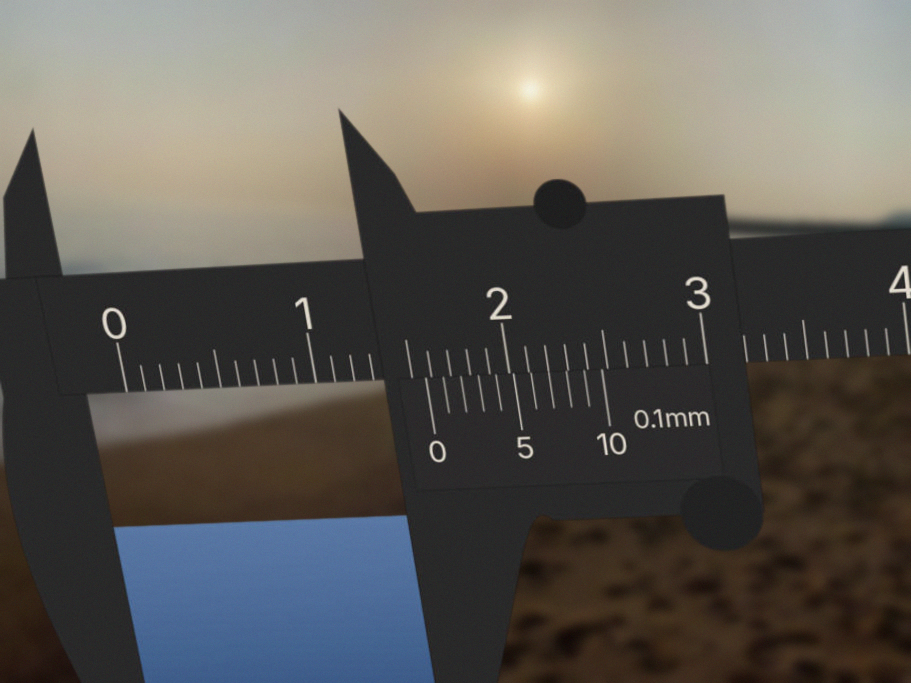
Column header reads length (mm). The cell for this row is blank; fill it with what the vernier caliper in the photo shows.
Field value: 15.7 mm
